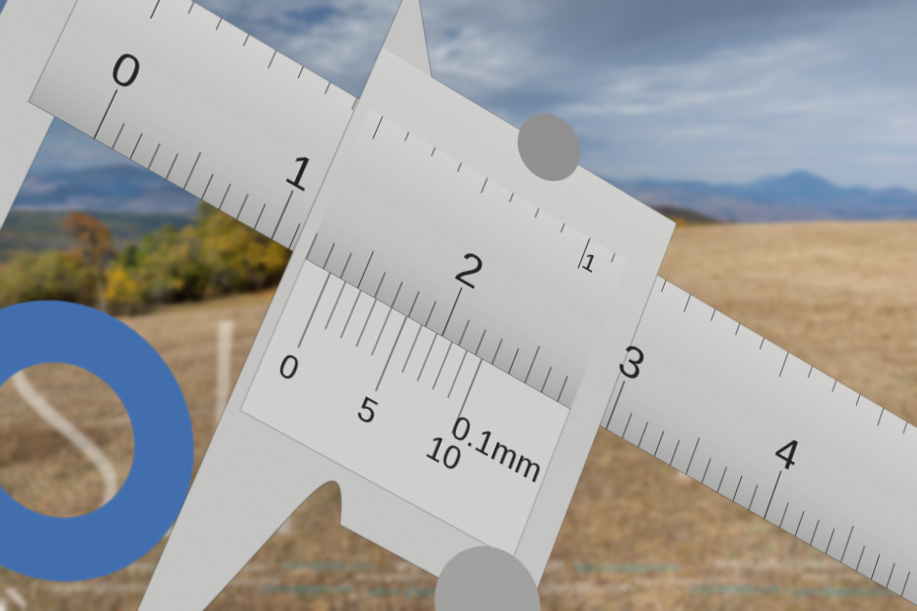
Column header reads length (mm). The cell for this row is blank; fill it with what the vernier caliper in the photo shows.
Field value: 13.4 mm
